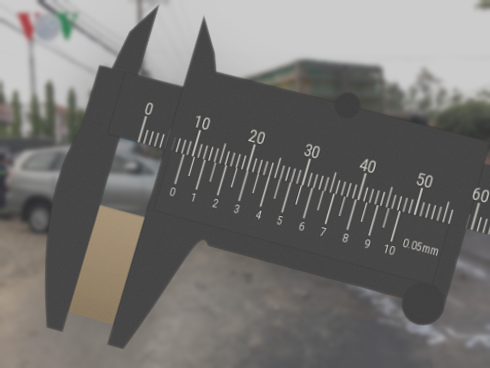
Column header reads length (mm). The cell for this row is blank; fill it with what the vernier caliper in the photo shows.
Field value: 8.4 mm
